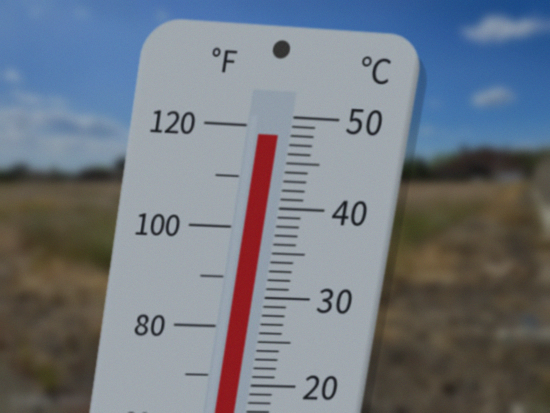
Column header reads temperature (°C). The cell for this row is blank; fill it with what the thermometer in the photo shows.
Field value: 48 °C
